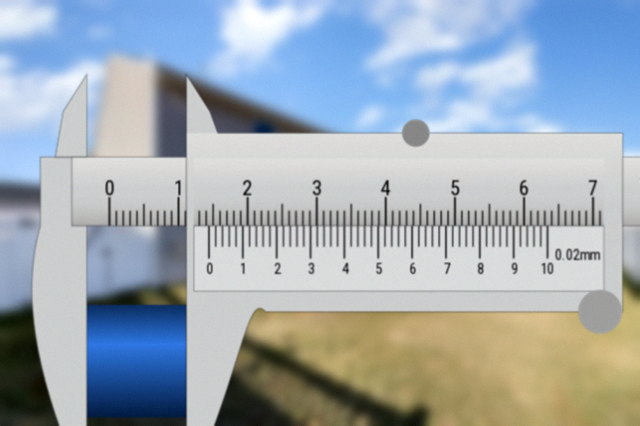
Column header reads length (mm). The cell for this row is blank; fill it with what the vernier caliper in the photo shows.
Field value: 14.4 mm
